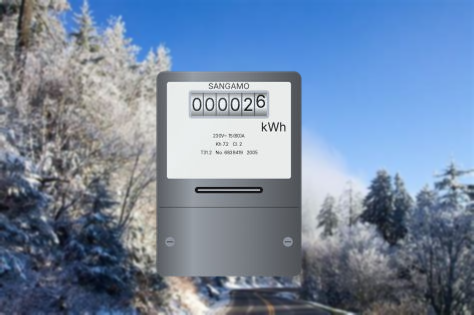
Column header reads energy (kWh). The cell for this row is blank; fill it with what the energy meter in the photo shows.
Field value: 26 kWh
